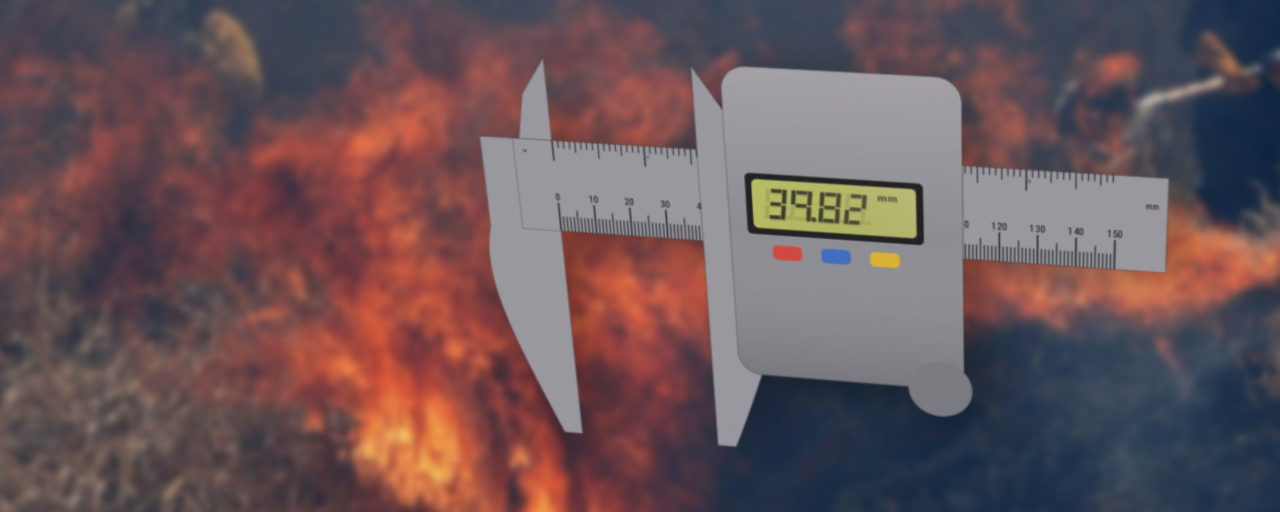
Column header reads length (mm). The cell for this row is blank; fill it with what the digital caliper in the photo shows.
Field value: 39.82 mm
